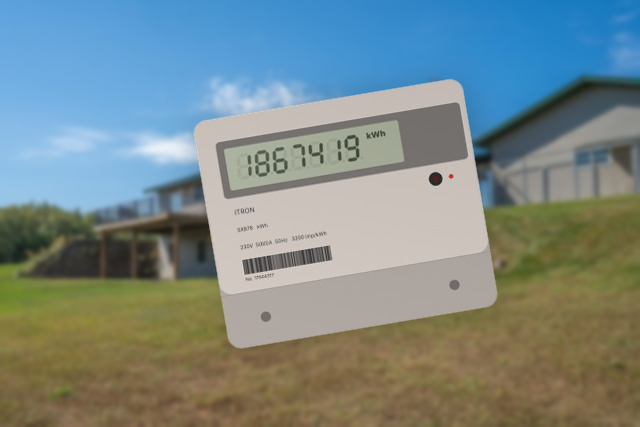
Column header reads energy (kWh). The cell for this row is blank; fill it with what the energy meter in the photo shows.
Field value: 1867419 kWh
